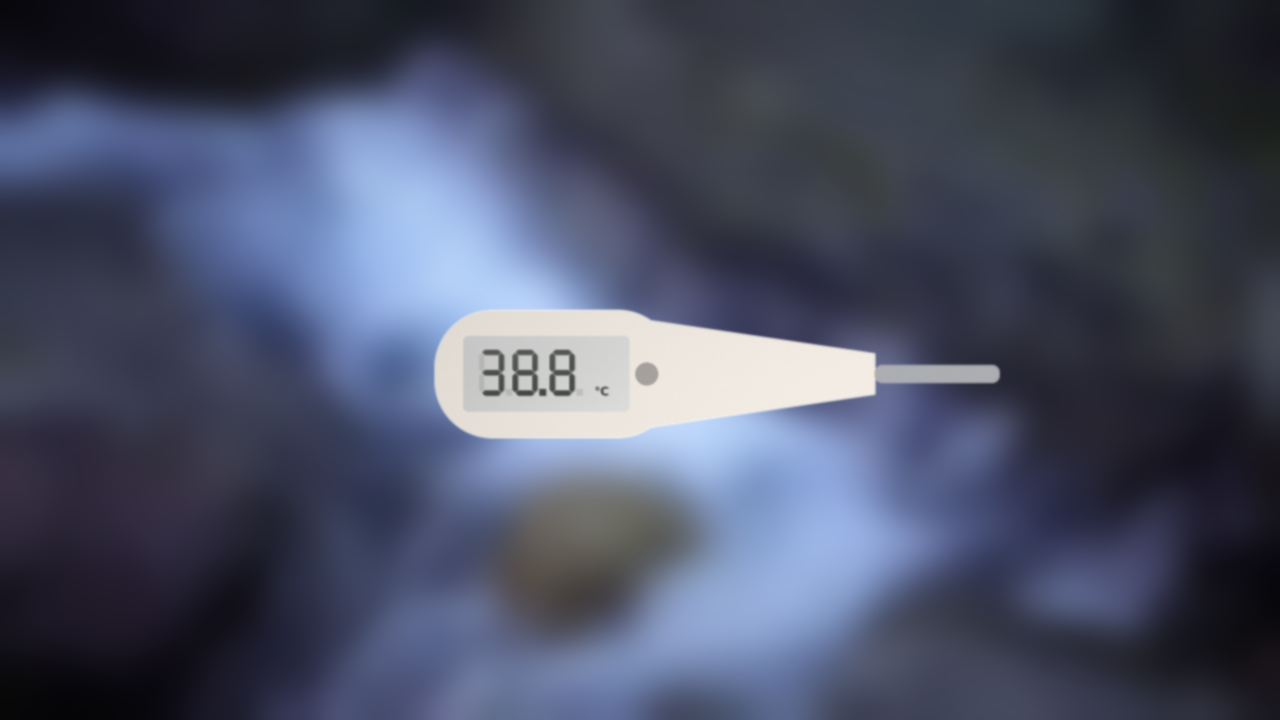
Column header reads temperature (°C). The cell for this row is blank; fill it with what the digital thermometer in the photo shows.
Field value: 38.8 °C
